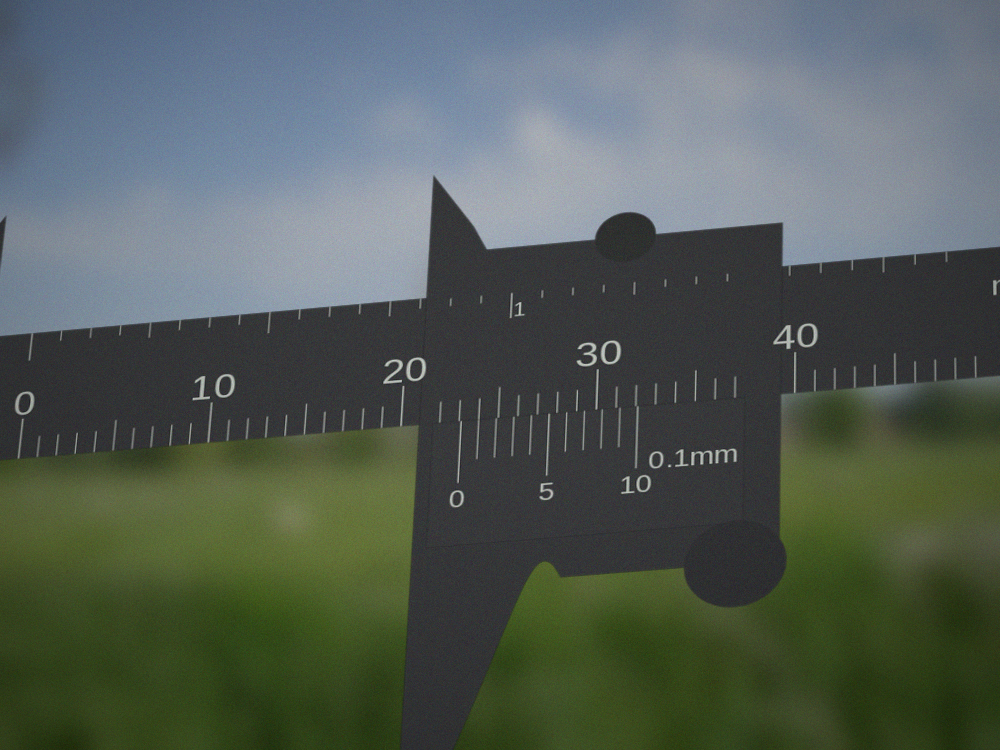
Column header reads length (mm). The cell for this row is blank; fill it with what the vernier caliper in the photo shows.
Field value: 23.1 mm
